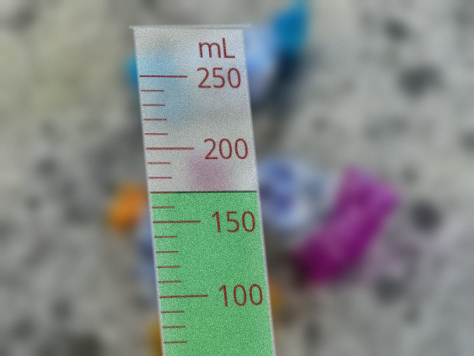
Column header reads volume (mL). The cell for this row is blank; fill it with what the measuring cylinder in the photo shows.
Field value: 170 mL
